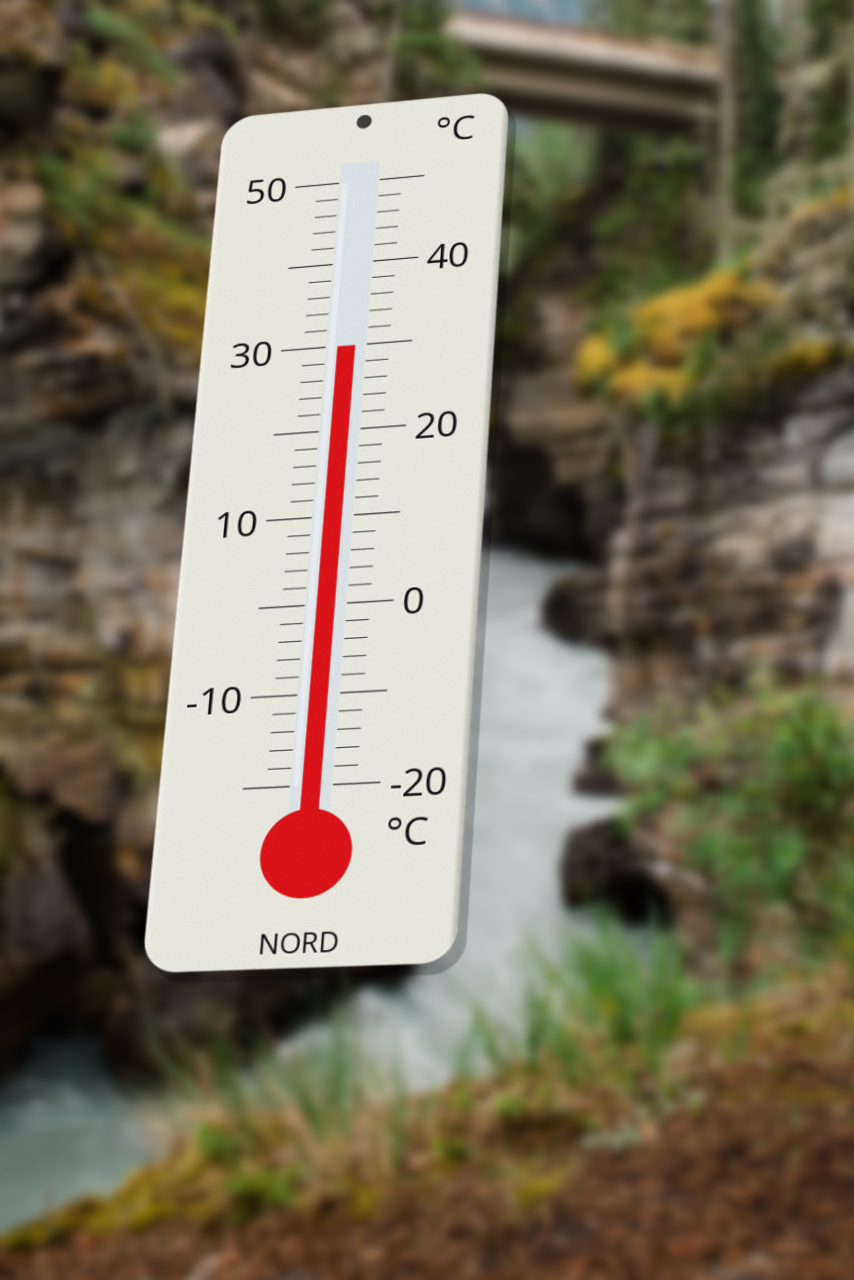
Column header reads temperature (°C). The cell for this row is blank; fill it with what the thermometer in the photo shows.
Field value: 30 °C
